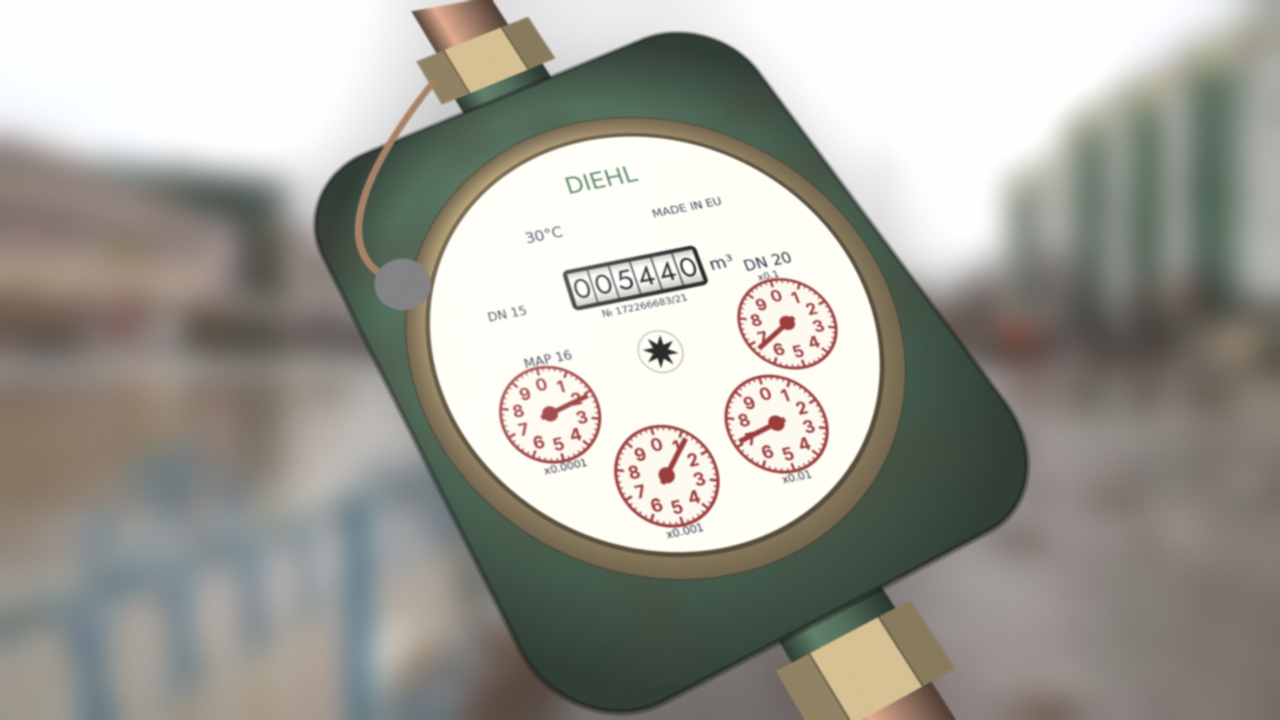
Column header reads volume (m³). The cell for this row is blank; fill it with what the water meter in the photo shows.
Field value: 5440.6712 m³
